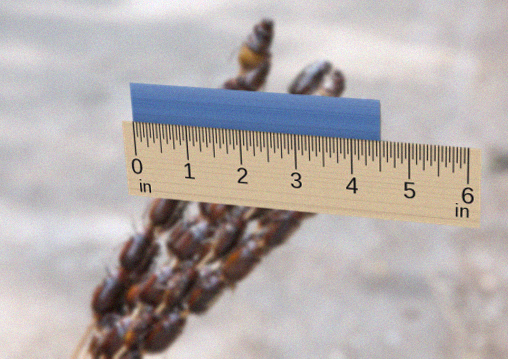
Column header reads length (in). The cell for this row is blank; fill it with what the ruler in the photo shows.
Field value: 4.5 in
